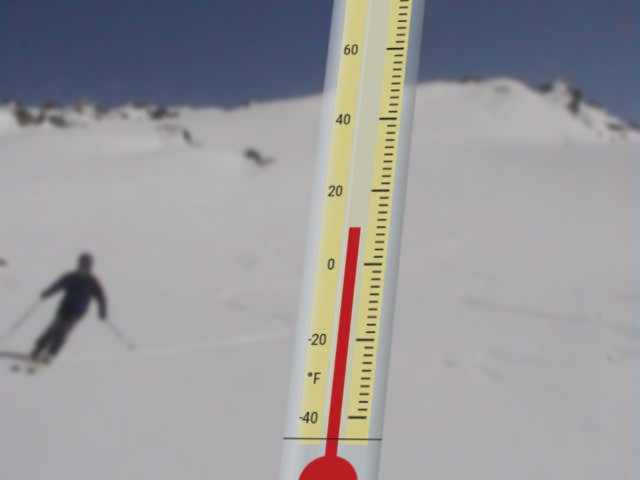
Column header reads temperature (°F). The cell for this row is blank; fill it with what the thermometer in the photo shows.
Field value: 10 °F
